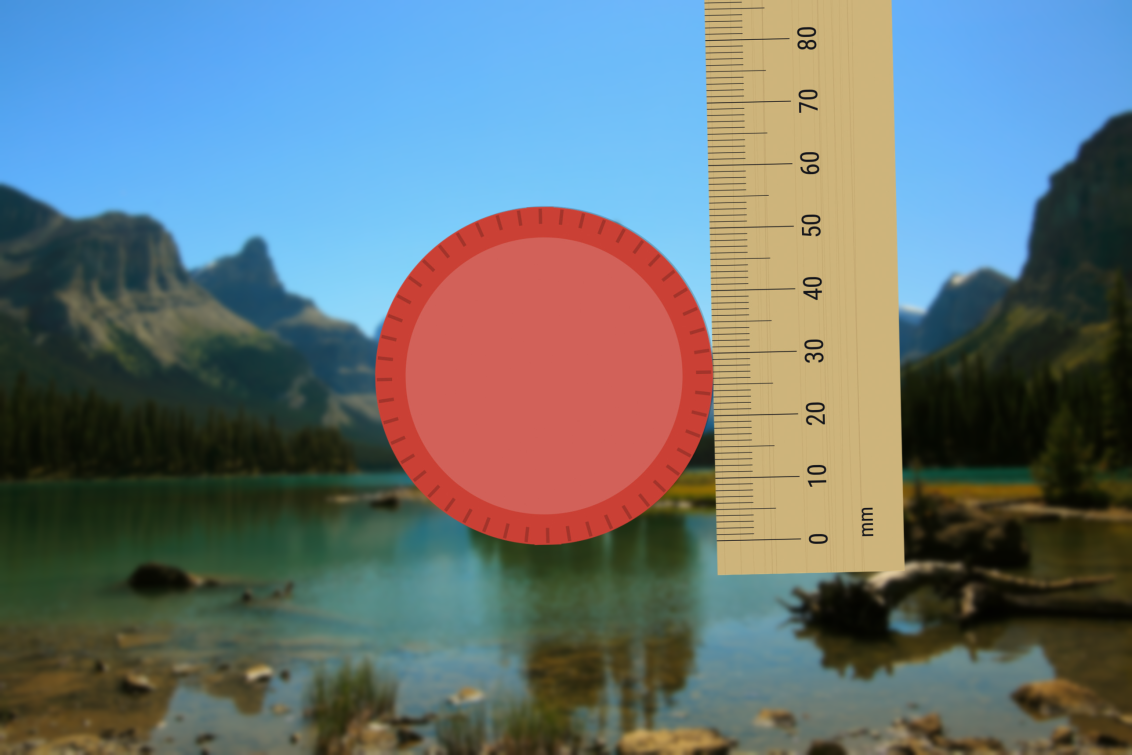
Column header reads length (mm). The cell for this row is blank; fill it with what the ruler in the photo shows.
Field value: 54 mm
